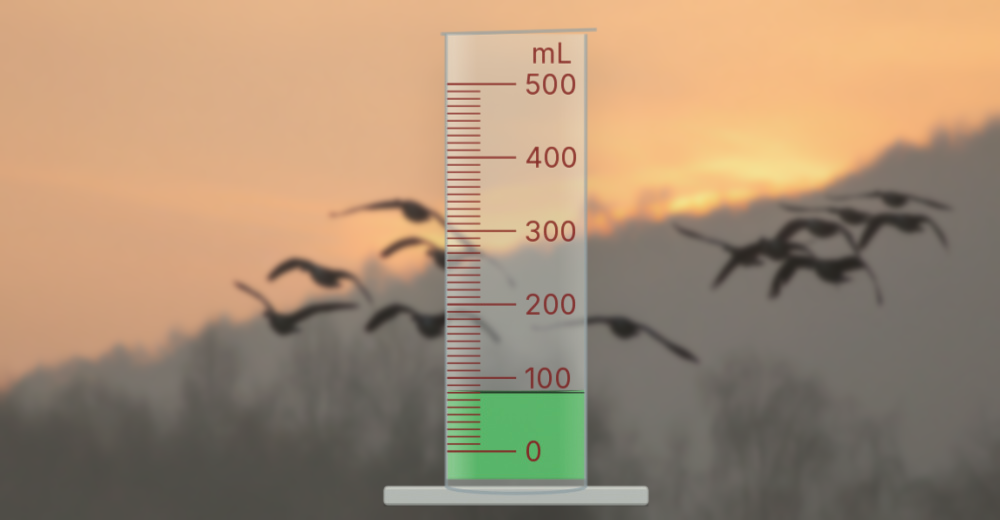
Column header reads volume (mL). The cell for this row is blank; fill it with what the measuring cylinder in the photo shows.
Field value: 80 mL
